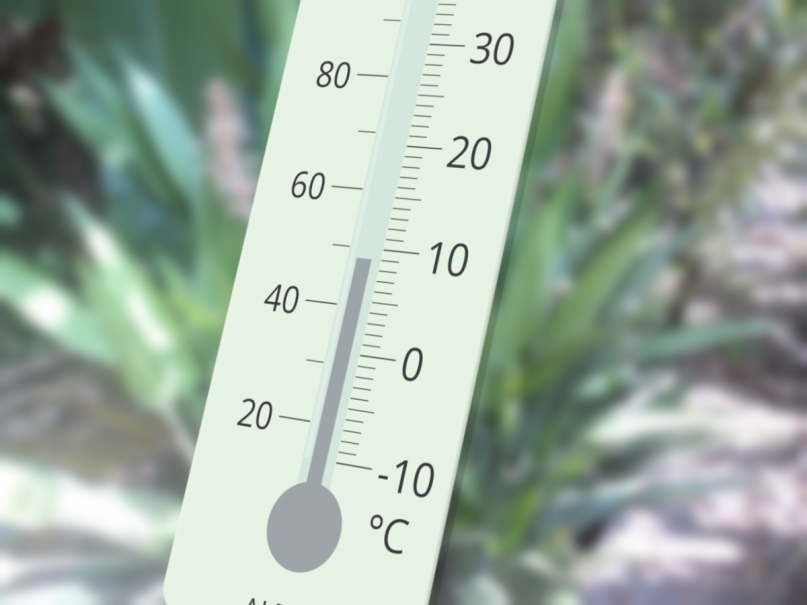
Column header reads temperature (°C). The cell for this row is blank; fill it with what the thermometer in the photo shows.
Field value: 9 °C
